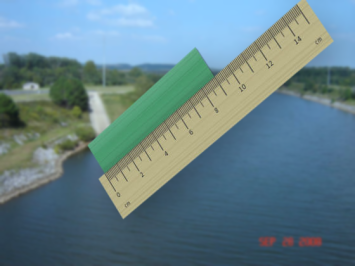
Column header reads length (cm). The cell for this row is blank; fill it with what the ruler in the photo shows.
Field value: 9 cm
